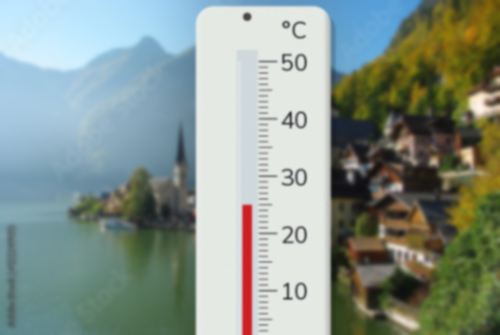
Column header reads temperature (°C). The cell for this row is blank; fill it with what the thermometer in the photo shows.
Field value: 25 °C
